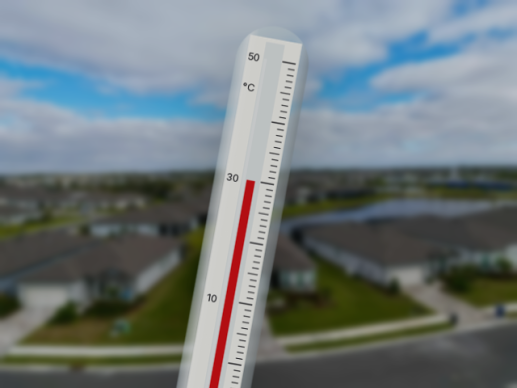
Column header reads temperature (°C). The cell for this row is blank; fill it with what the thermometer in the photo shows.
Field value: 30 °C
